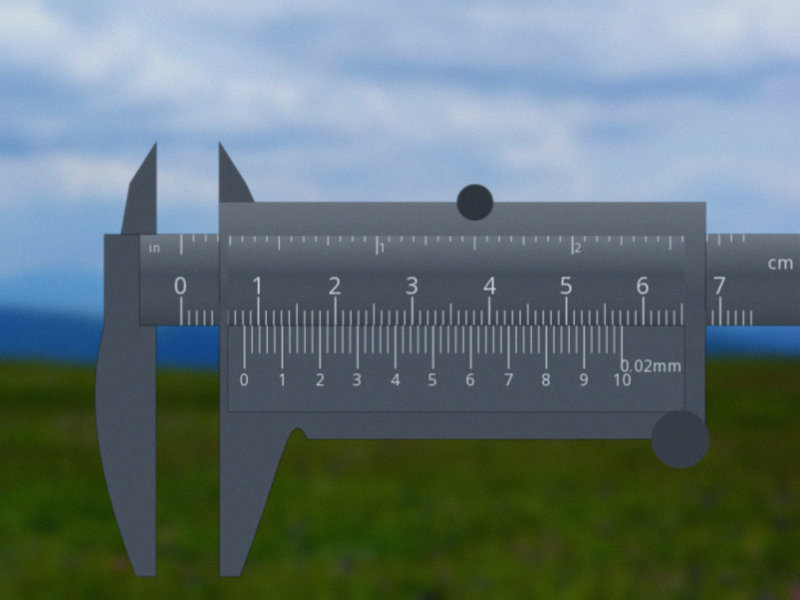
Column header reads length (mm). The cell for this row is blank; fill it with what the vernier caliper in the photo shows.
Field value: 8.2 mm
